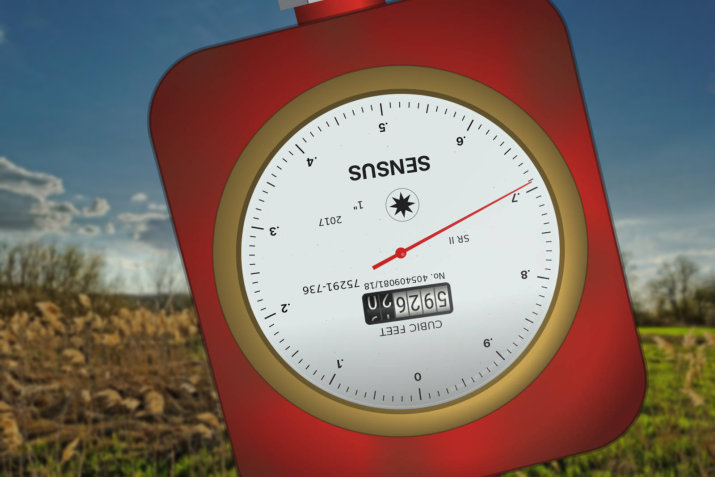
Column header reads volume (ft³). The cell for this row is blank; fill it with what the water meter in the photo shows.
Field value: 592619.69 ft³
